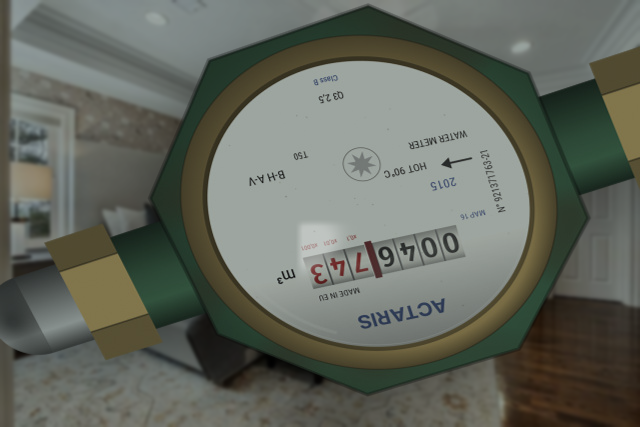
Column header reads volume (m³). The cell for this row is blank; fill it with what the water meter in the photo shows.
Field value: 46.743 m³
